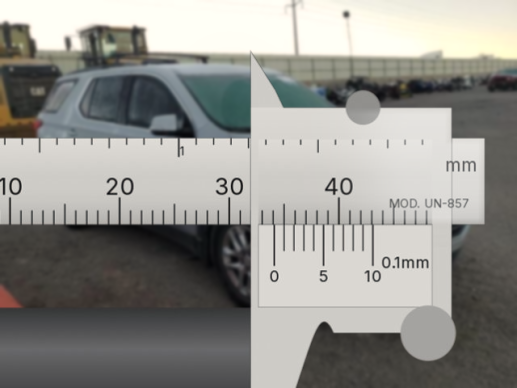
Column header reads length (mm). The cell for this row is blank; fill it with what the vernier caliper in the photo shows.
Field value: 34.1 mm
